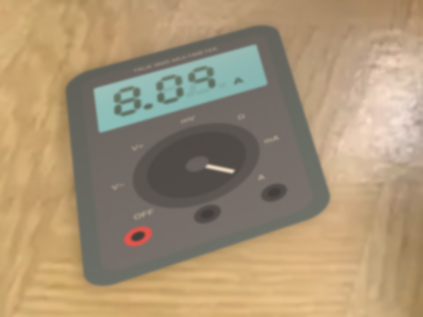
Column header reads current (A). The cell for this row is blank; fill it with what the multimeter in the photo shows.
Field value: 8.09 A
